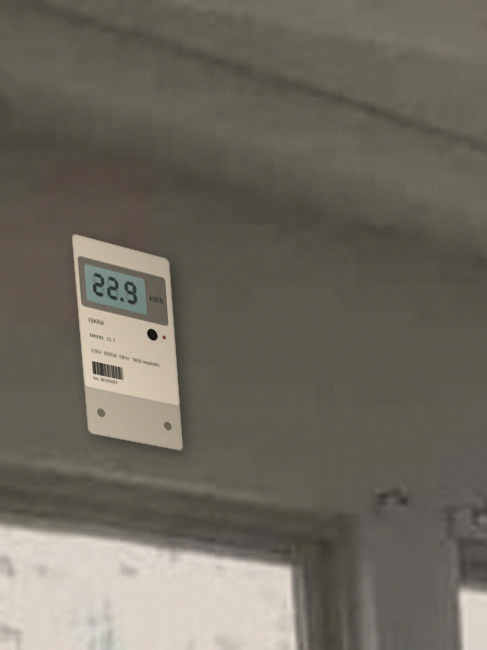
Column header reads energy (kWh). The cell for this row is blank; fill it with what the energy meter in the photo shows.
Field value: 22.9 kWh
